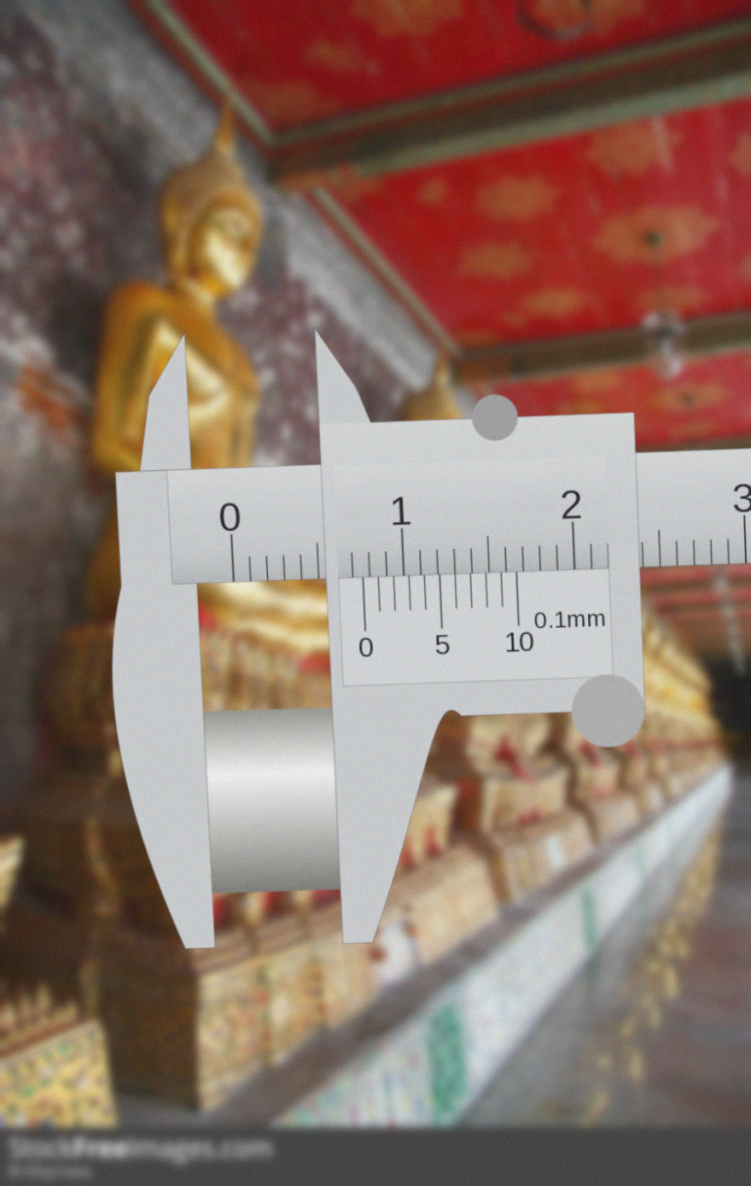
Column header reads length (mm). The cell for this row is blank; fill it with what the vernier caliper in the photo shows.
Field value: 7.6 mm
